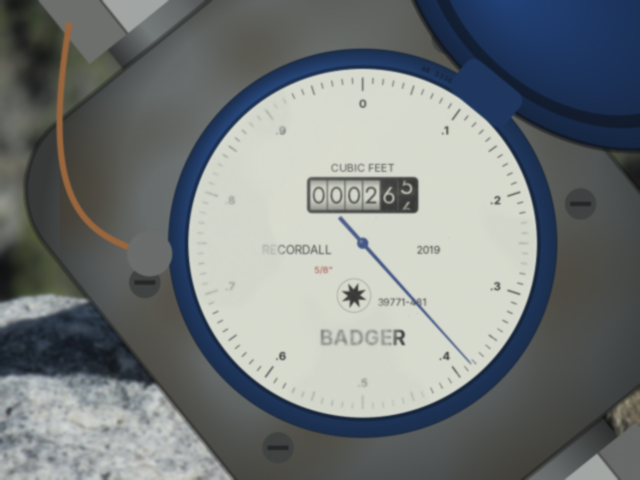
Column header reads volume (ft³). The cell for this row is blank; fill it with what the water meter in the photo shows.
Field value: 265.38 ft³
